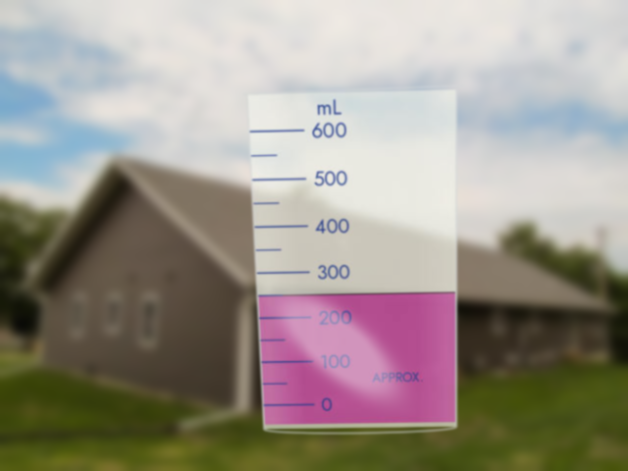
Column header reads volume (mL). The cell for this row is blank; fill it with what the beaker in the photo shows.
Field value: 250 mL
